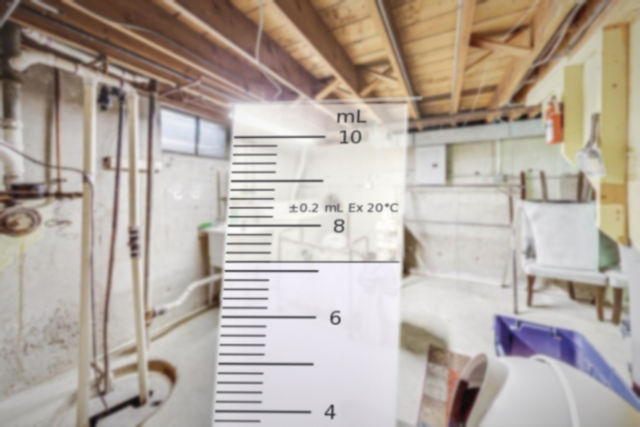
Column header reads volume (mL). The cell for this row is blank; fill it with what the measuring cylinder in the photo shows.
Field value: 7.2 mL
